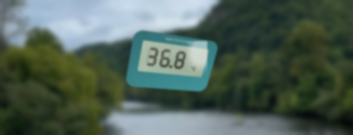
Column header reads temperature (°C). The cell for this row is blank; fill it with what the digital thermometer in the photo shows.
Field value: 36.8 °C
